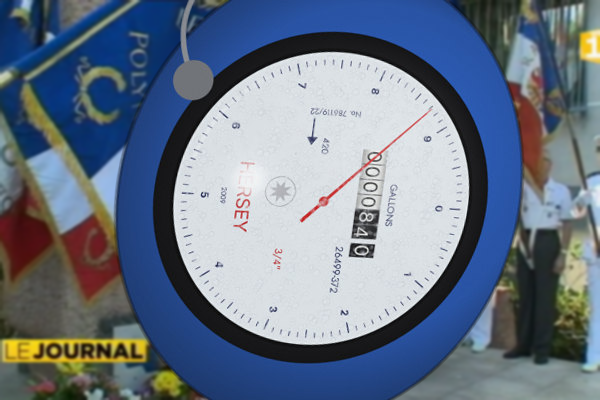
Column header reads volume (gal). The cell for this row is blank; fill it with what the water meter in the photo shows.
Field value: 838.7 gal
